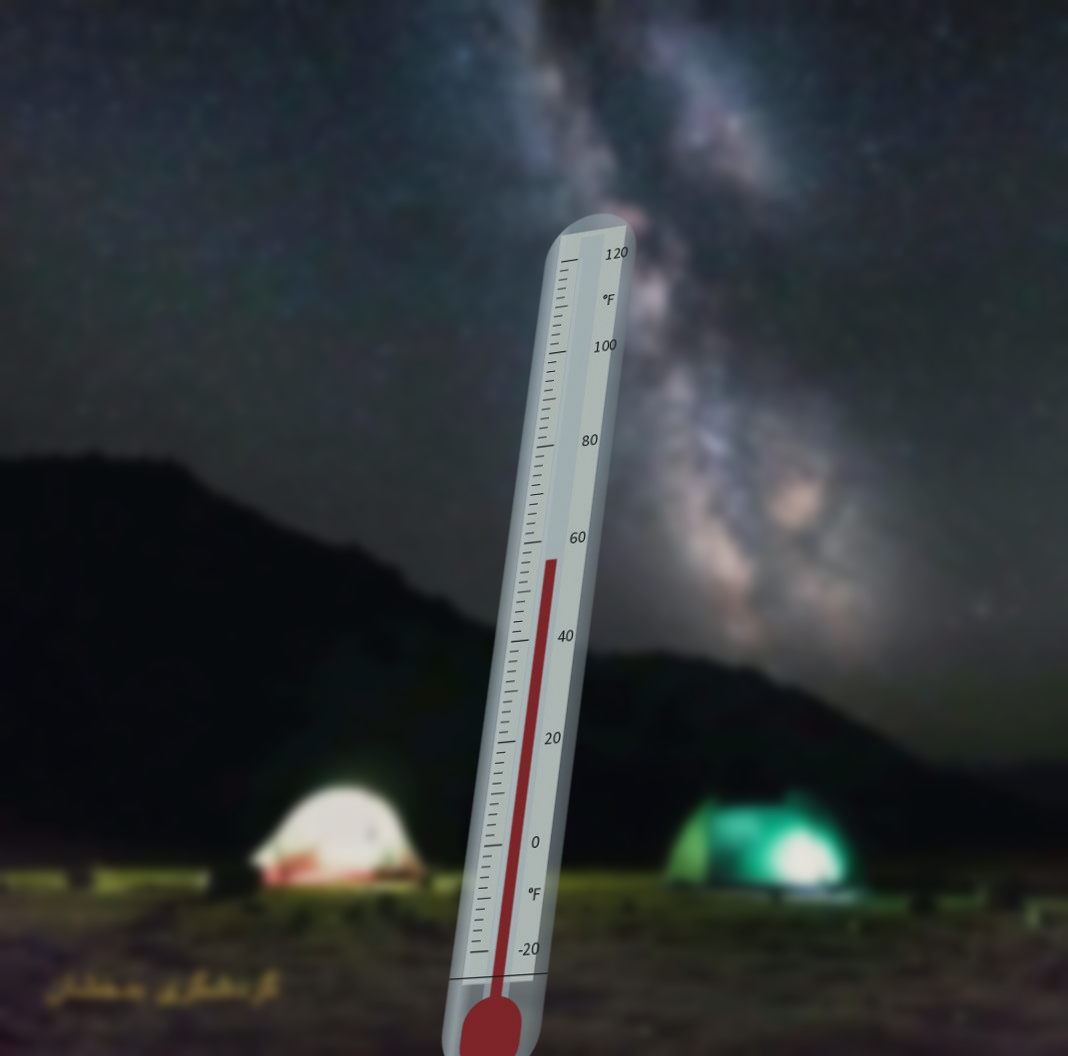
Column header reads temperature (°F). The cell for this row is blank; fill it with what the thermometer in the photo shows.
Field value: 56 °F
